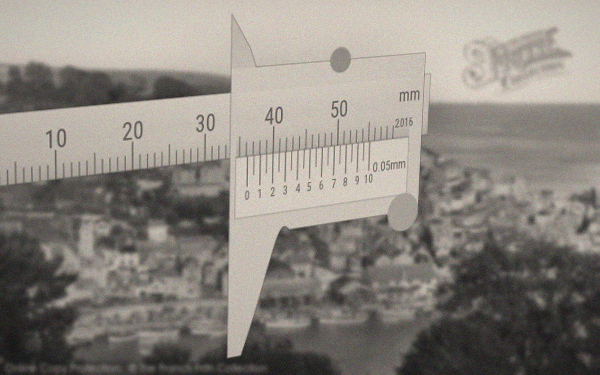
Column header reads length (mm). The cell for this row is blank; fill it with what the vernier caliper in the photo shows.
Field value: 36.2 mm
